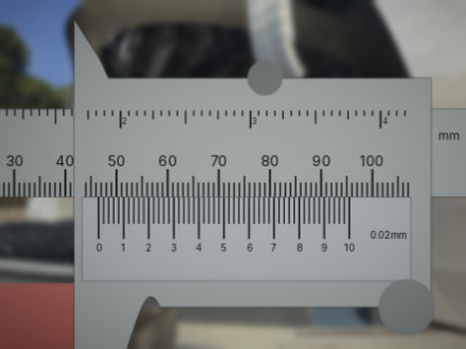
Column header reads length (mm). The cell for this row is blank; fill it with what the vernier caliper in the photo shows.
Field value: 46.5 mm
